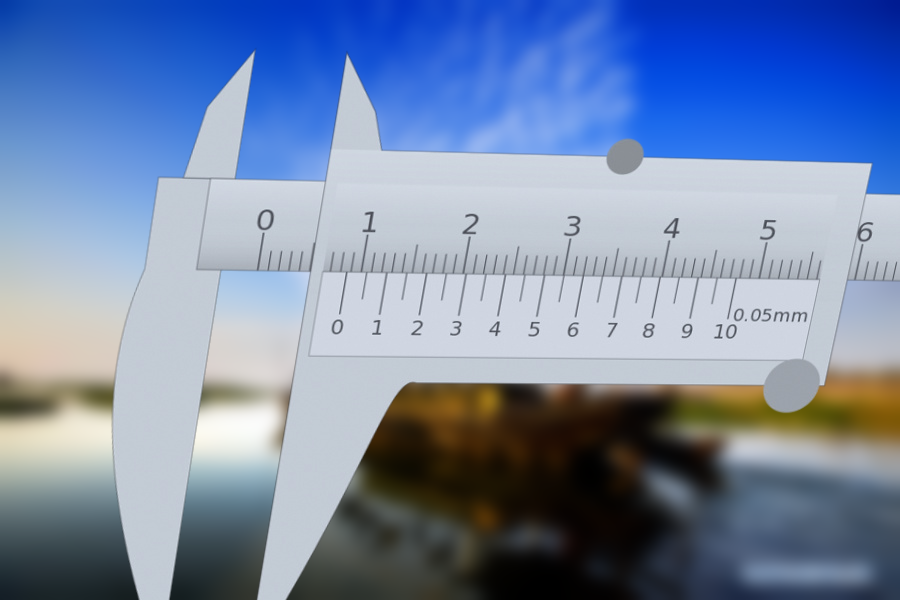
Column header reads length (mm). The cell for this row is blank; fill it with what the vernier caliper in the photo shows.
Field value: 8.6 mm
